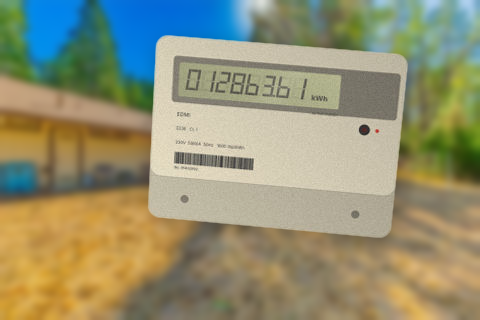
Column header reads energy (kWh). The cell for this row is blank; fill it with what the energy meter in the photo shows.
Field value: 12863.61 kWh
